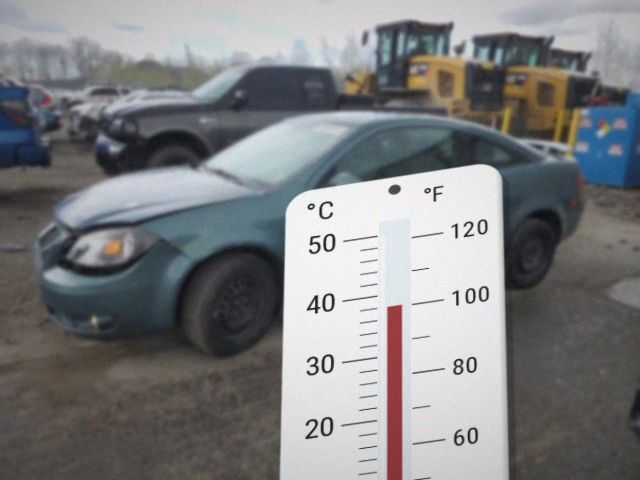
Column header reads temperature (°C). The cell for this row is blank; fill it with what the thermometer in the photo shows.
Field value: 38 °C
